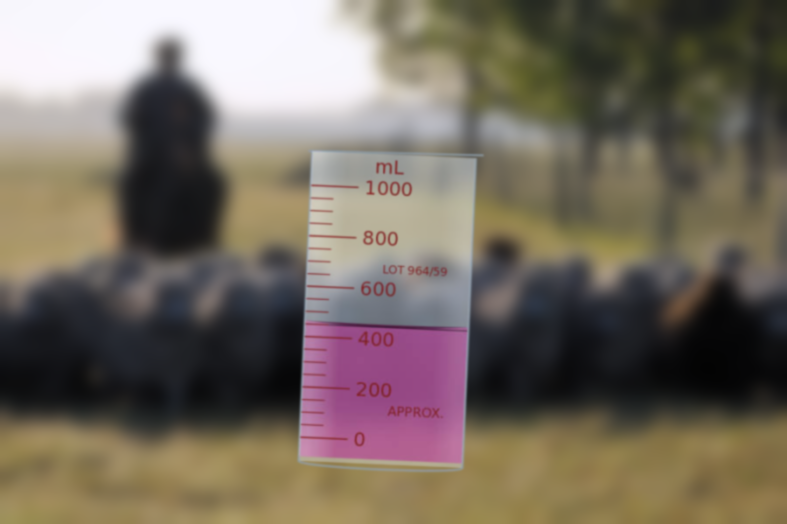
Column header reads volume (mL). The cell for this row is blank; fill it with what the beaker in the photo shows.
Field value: 450 mL
